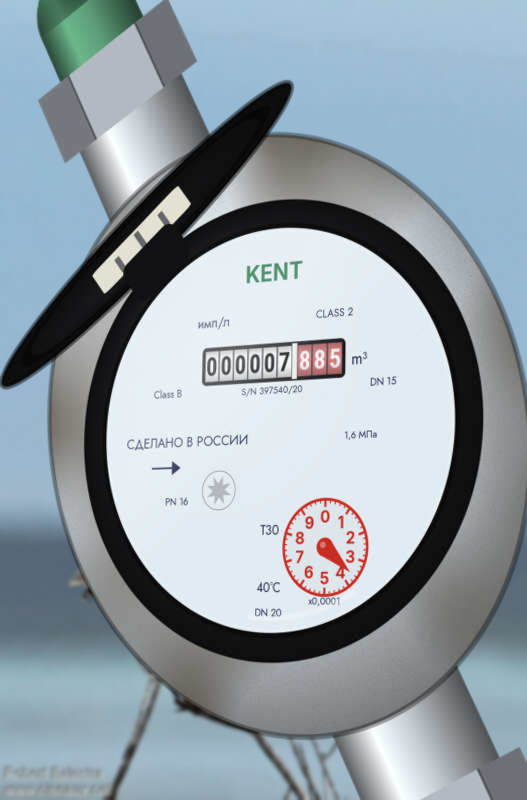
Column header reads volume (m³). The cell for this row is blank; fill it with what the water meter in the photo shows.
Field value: 7.8853 m³
